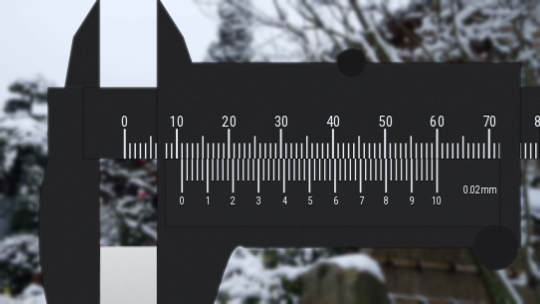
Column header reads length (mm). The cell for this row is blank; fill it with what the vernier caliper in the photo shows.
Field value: 11.0 mm
